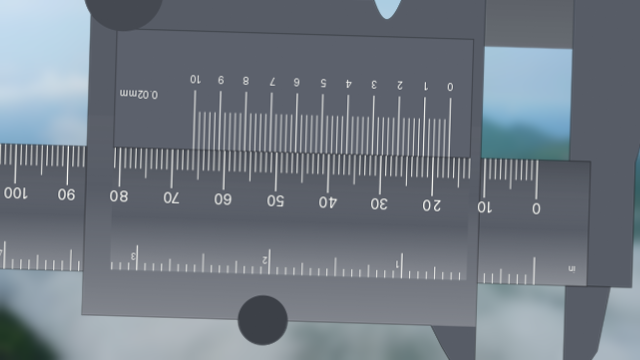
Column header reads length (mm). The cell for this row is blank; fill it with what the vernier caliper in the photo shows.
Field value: 17.0 mm
